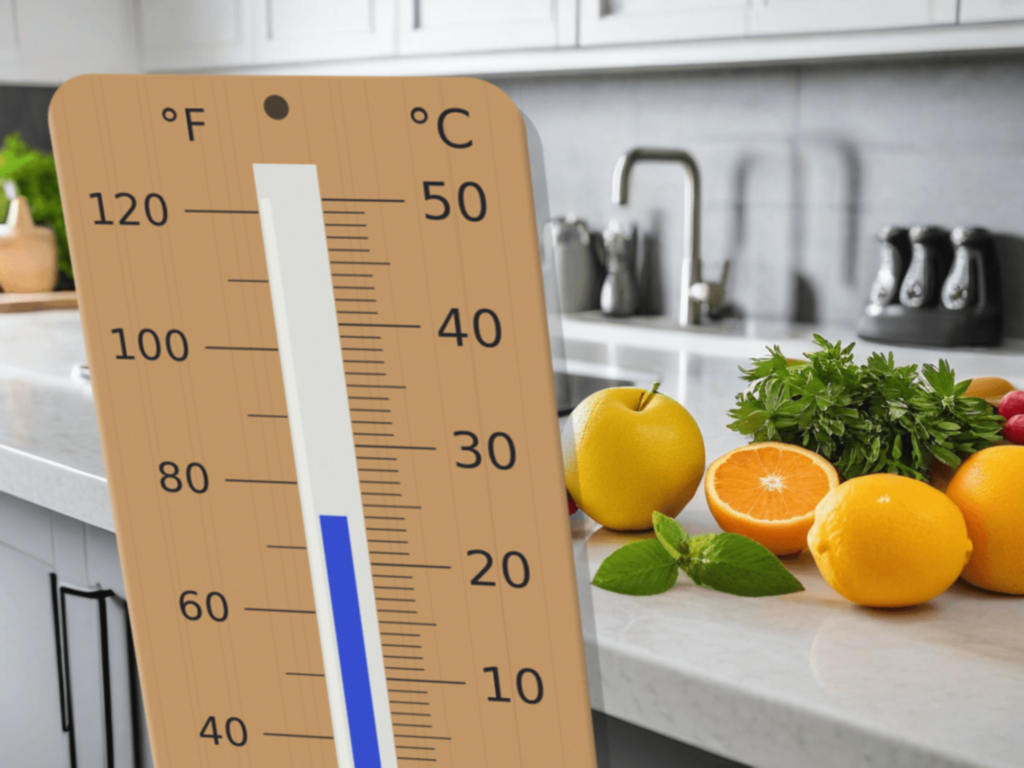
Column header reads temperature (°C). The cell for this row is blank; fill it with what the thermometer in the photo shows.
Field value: 24 °C
